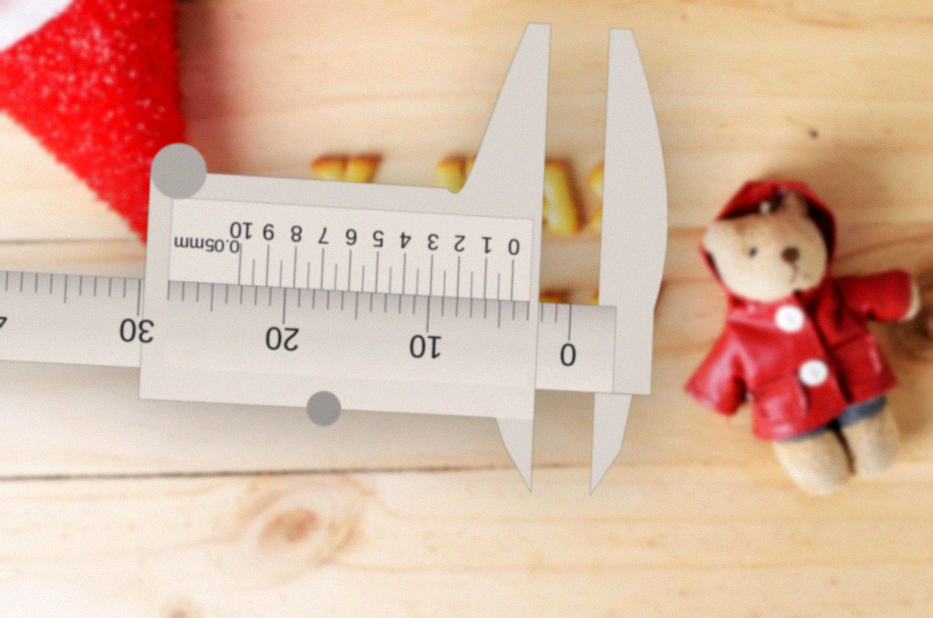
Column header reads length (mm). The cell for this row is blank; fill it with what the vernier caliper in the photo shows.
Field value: 4.2 mm
